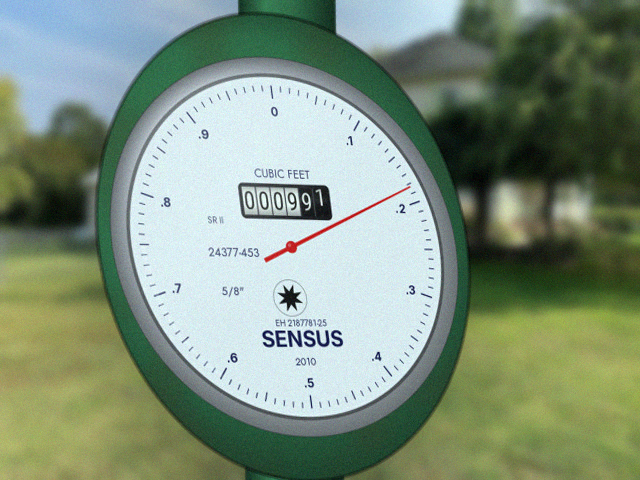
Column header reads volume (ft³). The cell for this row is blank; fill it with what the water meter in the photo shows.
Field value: 991.18 ft³
